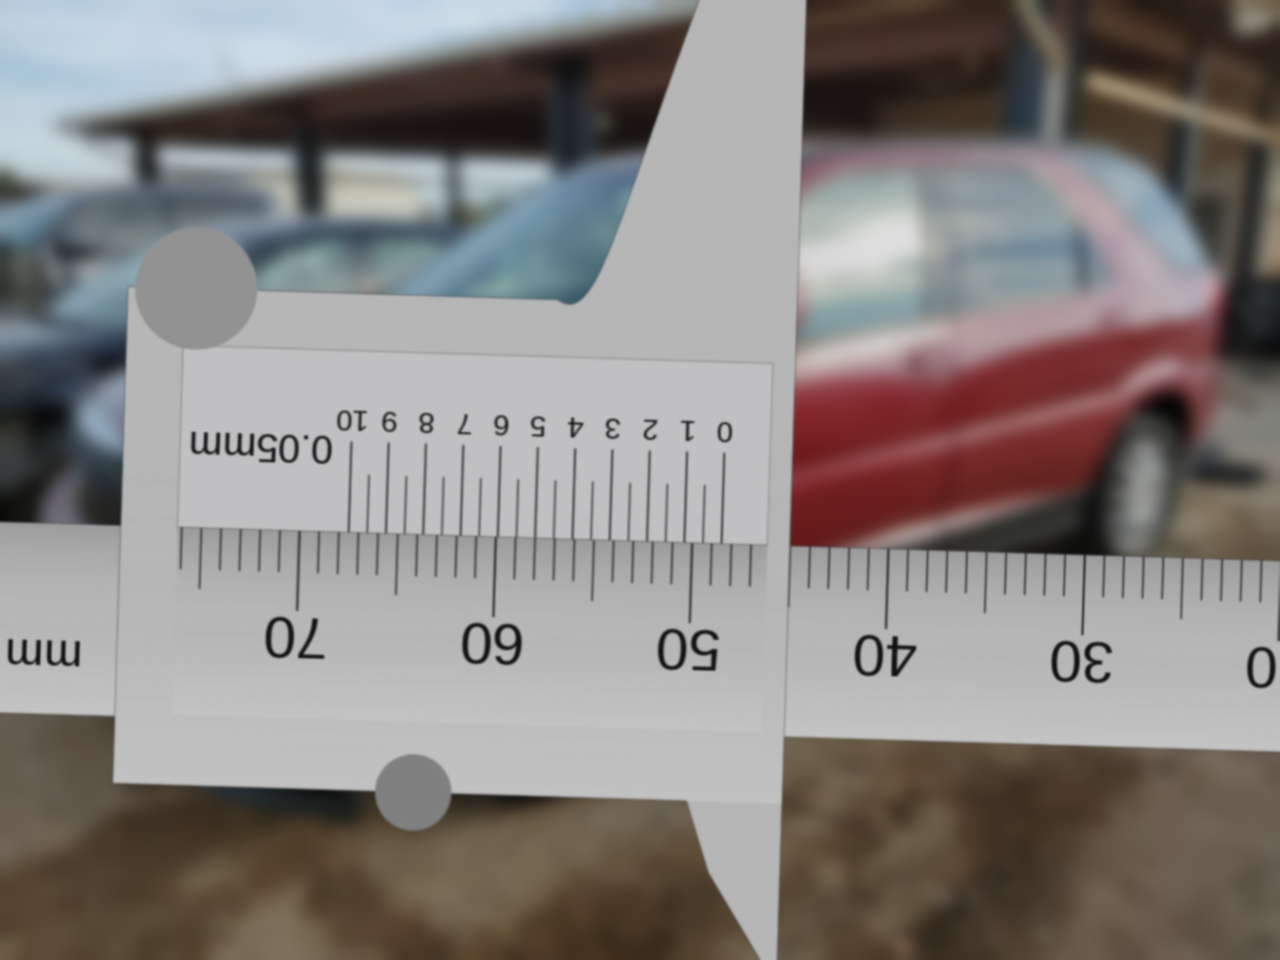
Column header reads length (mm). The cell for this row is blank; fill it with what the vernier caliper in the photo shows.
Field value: 48.5 mm
